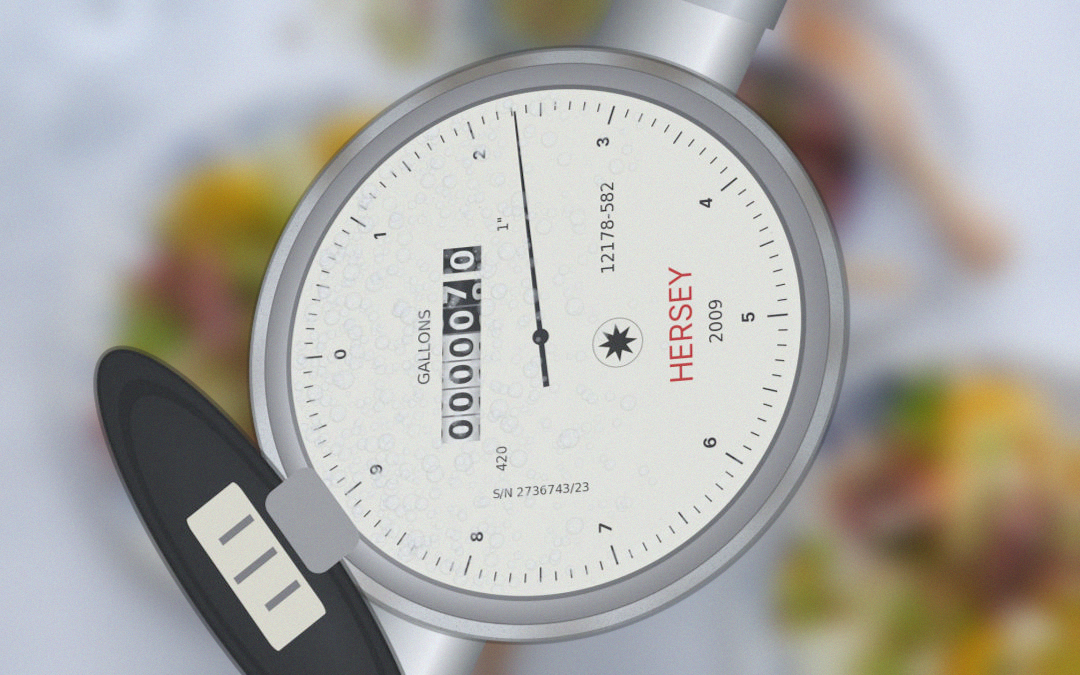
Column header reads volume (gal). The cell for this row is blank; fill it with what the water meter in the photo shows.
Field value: 72.3 gal
